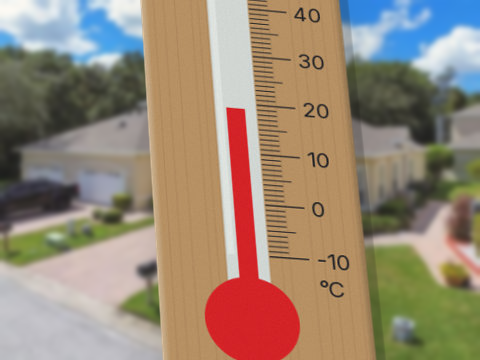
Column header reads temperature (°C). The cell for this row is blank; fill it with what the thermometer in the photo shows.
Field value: 19 °C
